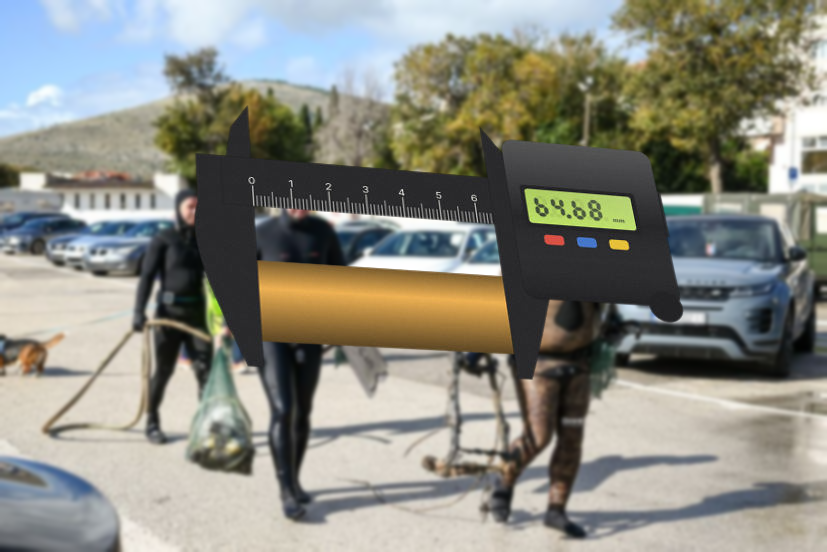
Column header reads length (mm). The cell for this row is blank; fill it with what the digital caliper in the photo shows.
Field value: 64.68 mm
